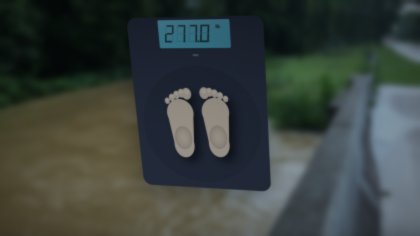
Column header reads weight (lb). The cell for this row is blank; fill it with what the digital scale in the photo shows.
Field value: 277.0 lb
